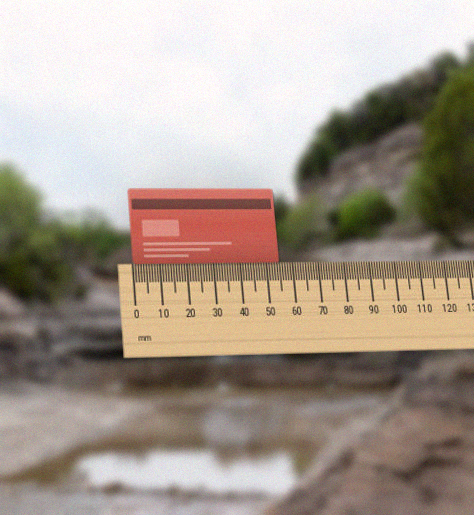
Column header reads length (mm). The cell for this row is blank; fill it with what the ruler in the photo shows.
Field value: 55 mm
